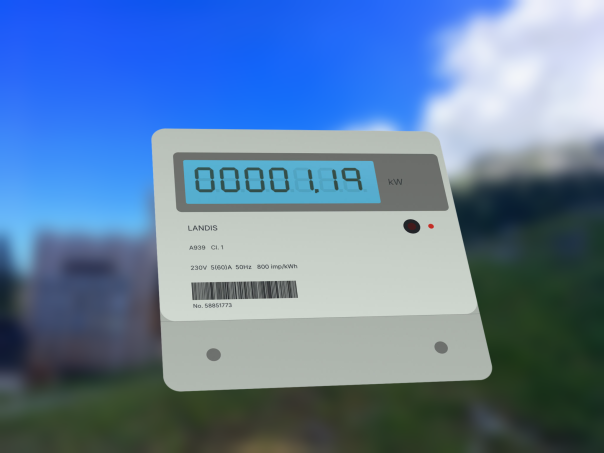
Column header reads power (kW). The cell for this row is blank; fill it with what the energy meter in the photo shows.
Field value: 1.19 kW
